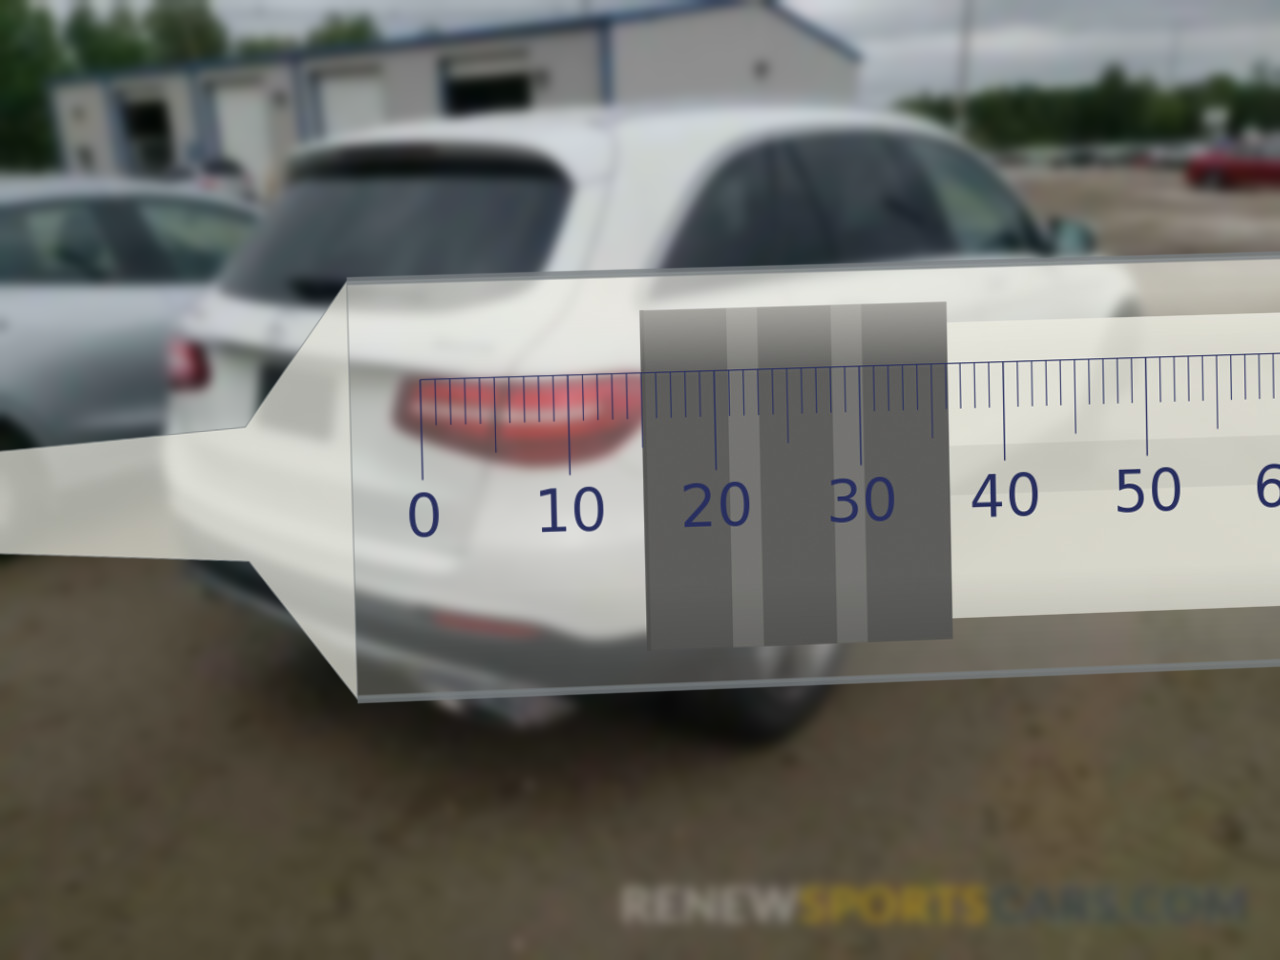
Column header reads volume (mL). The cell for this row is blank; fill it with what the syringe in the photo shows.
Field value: 15 mL
